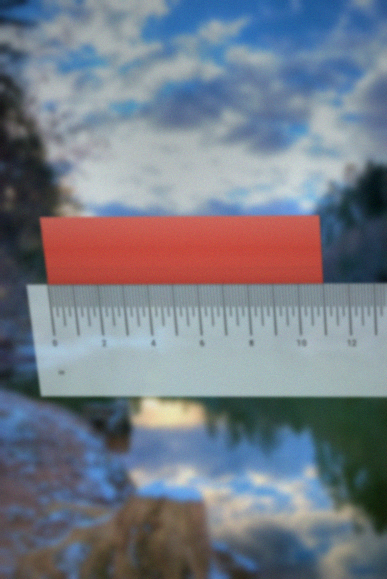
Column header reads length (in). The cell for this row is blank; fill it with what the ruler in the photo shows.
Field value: 11 in
